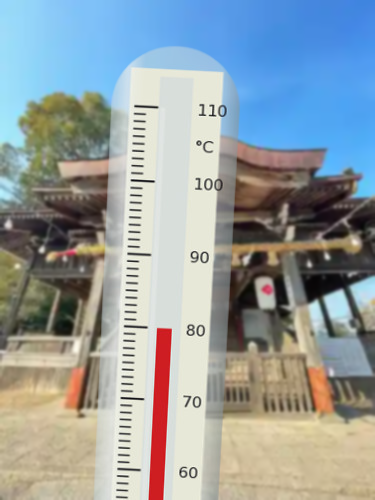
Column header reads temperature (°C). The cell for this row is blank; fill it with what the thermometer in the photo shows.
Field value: 80 °C
